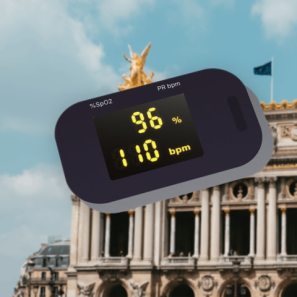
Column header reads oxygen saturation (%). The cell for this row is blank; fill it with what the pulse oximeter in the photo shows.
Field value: 96 %
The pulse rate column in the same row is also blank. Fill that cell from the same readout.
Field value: 110 bpm
